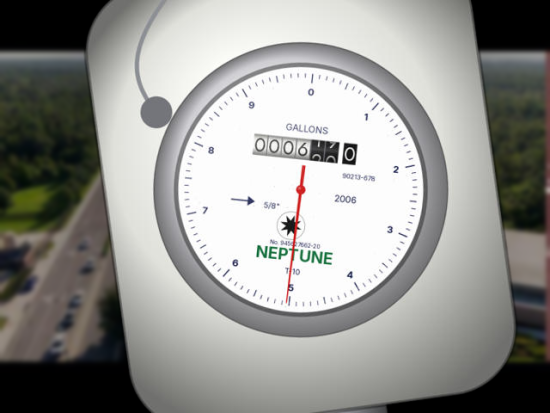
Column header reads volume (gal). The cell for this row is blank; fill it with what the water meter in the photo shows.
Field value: 6195.0 gal
